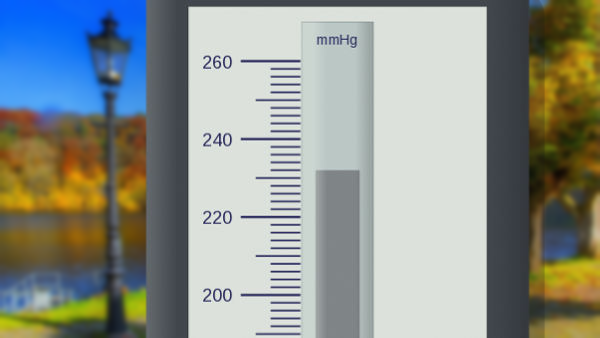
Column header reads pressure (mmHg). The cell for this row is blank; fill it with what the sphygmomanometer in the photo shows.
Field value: 232 mmHg
